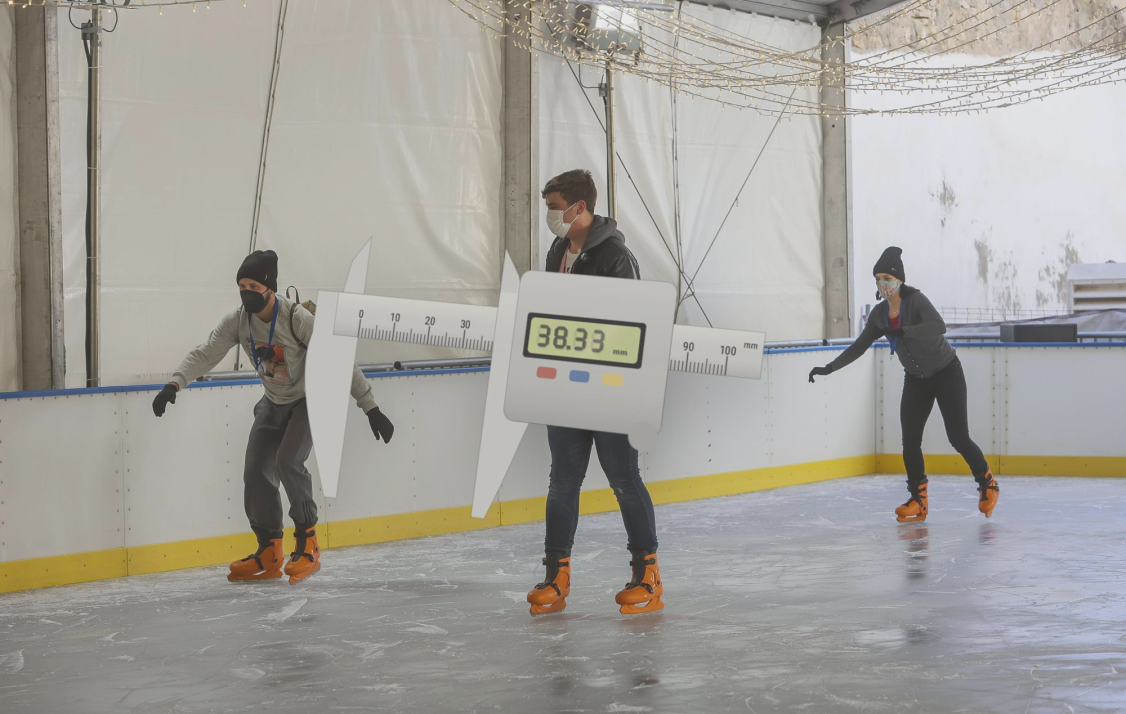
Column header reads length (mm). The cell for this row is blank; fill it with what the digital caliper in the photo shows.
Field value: 38.33 mm
